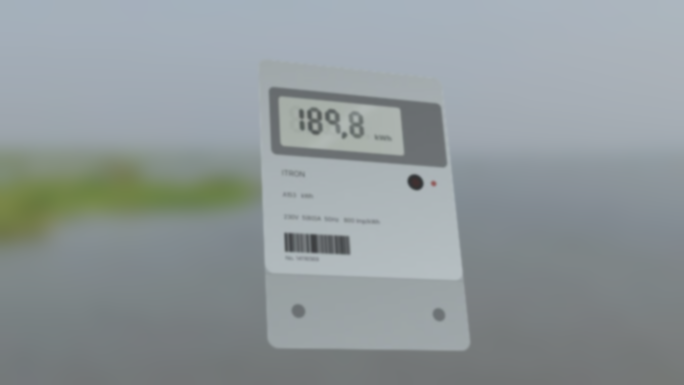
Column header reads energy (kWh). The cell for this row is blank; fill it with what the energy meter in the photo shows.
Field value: 189.8 kWh
